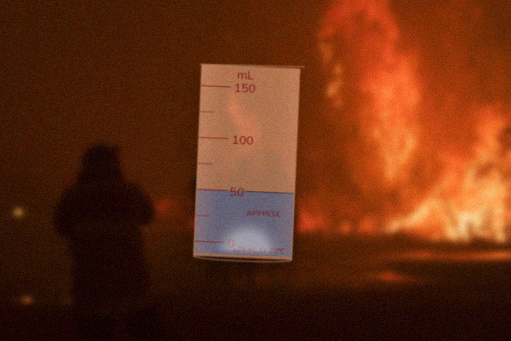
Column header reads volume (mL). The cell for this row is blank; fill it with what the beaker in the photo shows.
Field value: 50 mL
